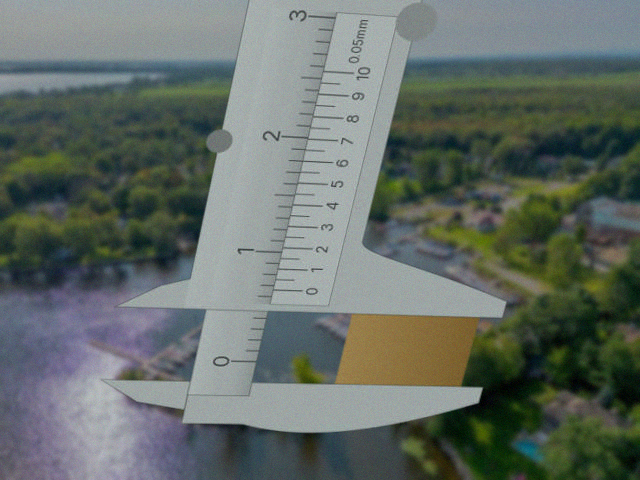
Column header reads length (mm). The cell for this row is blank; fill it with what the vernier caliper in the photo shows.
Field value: 6.6 mm
